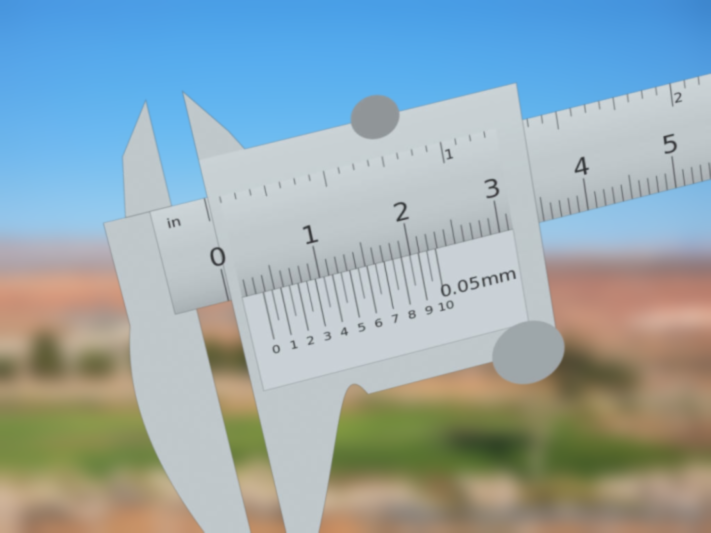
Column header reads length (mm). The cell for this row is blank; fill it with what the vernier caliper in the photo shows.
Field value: 3.8 mm
